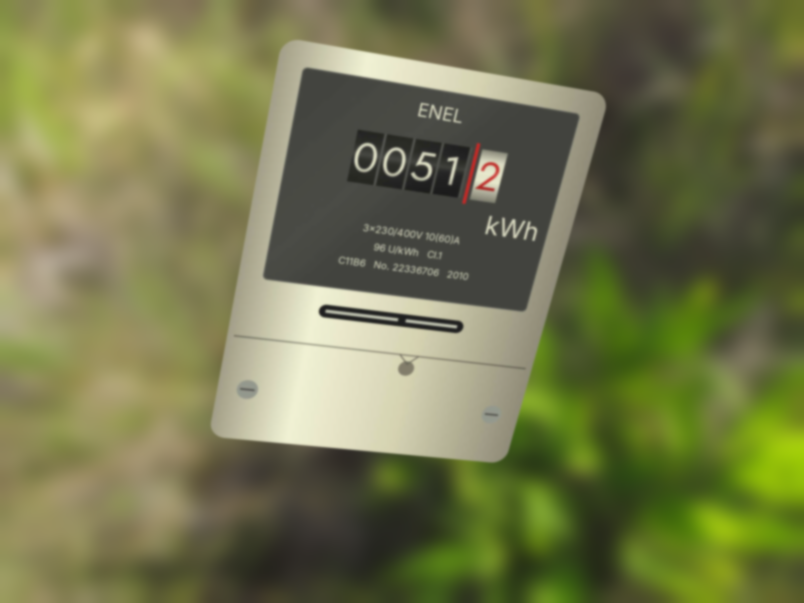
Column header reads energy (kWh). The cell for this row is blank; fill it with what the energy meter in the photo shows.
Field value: 51.2 kWh
